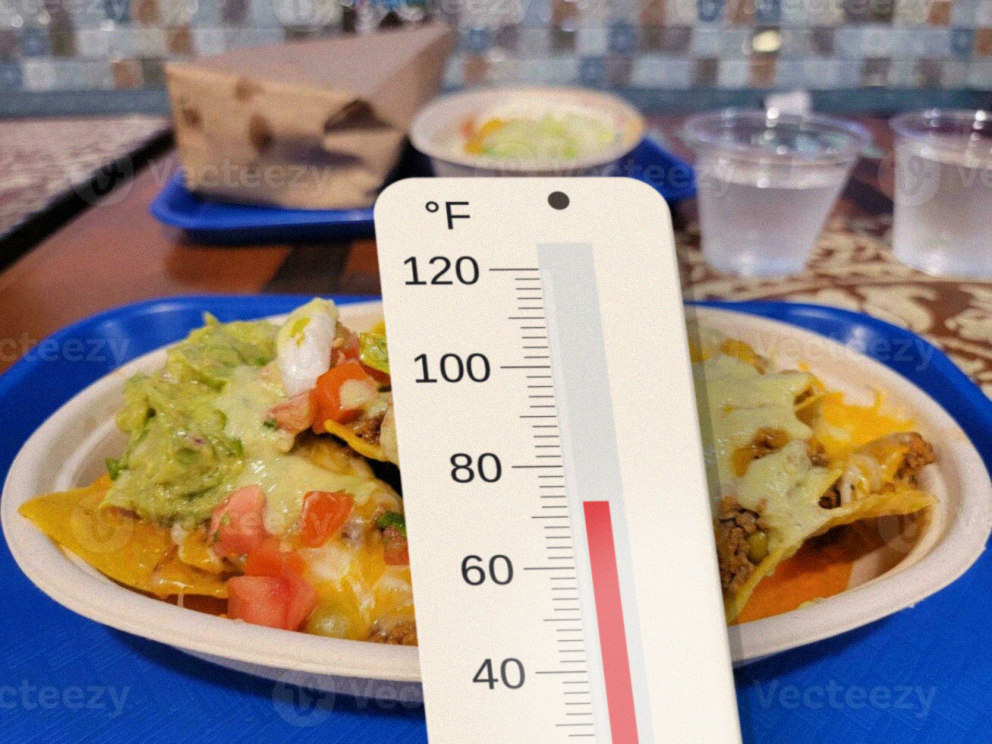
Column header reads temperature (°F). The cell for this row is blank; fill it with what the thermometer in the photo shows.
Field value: 73 °F
